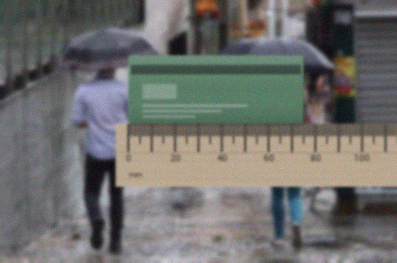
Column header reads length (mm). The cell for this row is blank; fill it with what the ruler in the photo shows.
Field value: 75 mm
